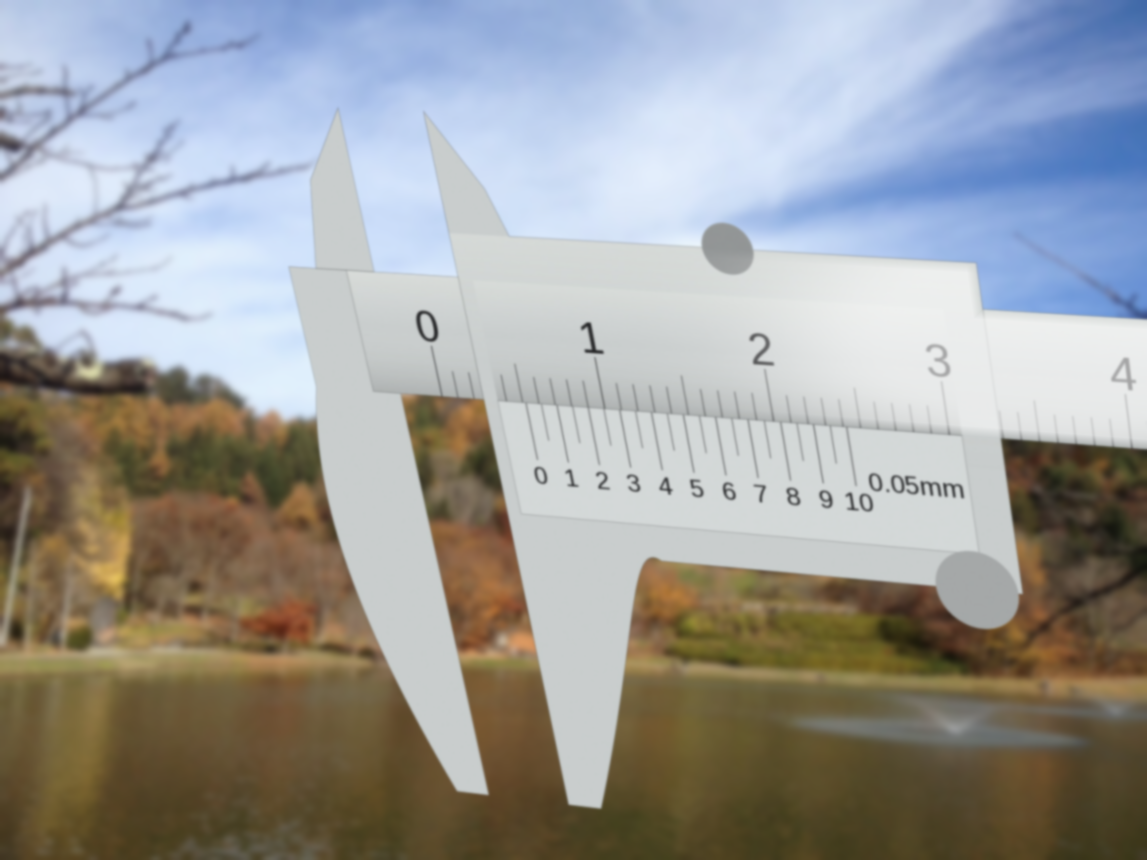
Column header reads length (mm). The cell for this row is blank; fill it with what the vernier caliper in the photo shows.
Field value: 5.2 mm
